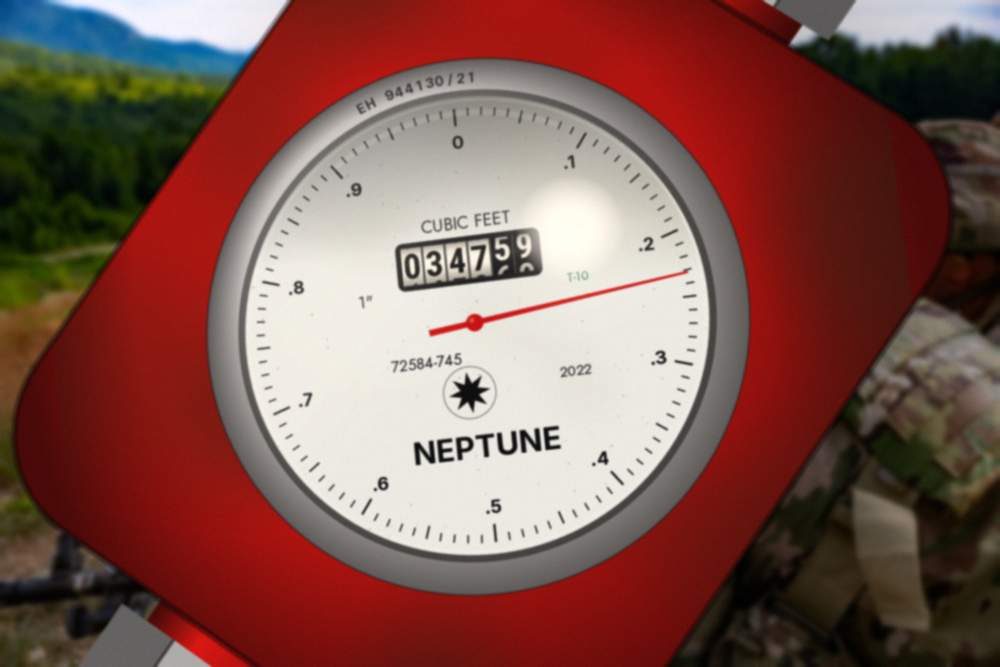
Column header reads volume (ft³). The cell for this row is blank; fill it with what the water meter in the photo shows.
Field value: 34759.23 ft³
